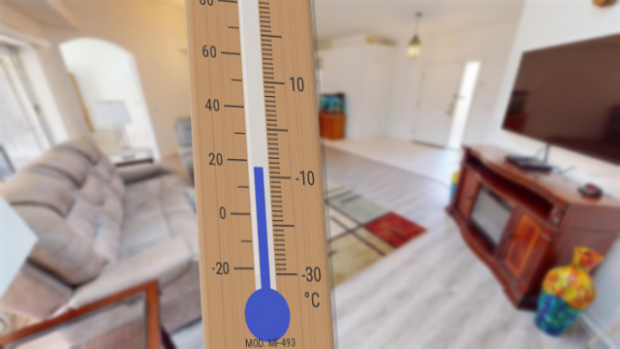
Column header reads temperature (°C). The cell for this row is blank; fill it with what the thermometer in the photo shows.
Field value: -8 °C
